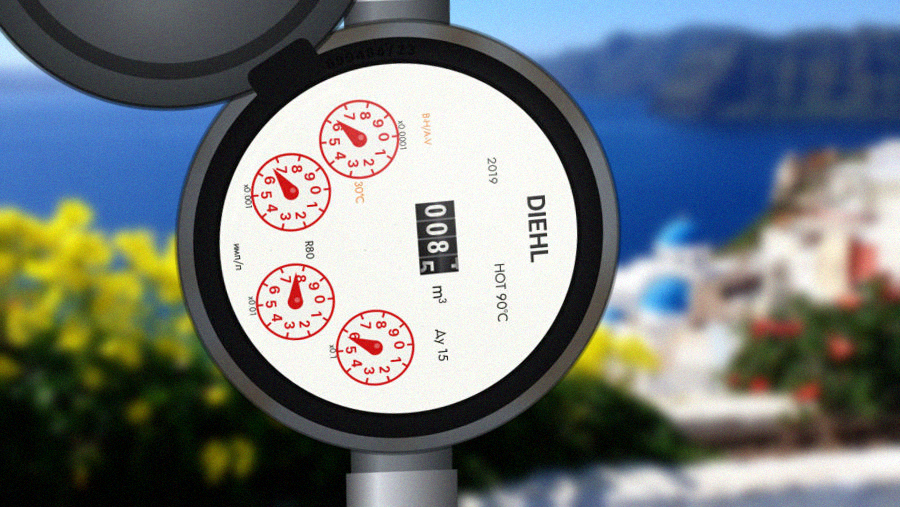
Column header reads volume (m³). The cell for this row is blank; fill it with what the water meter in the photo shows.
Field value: 84.5766 m³
